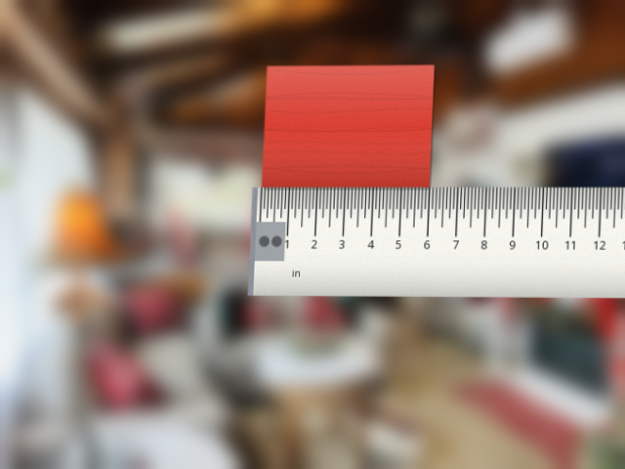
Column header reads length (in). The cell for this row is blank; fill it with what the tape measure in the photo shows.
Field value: 6 in
